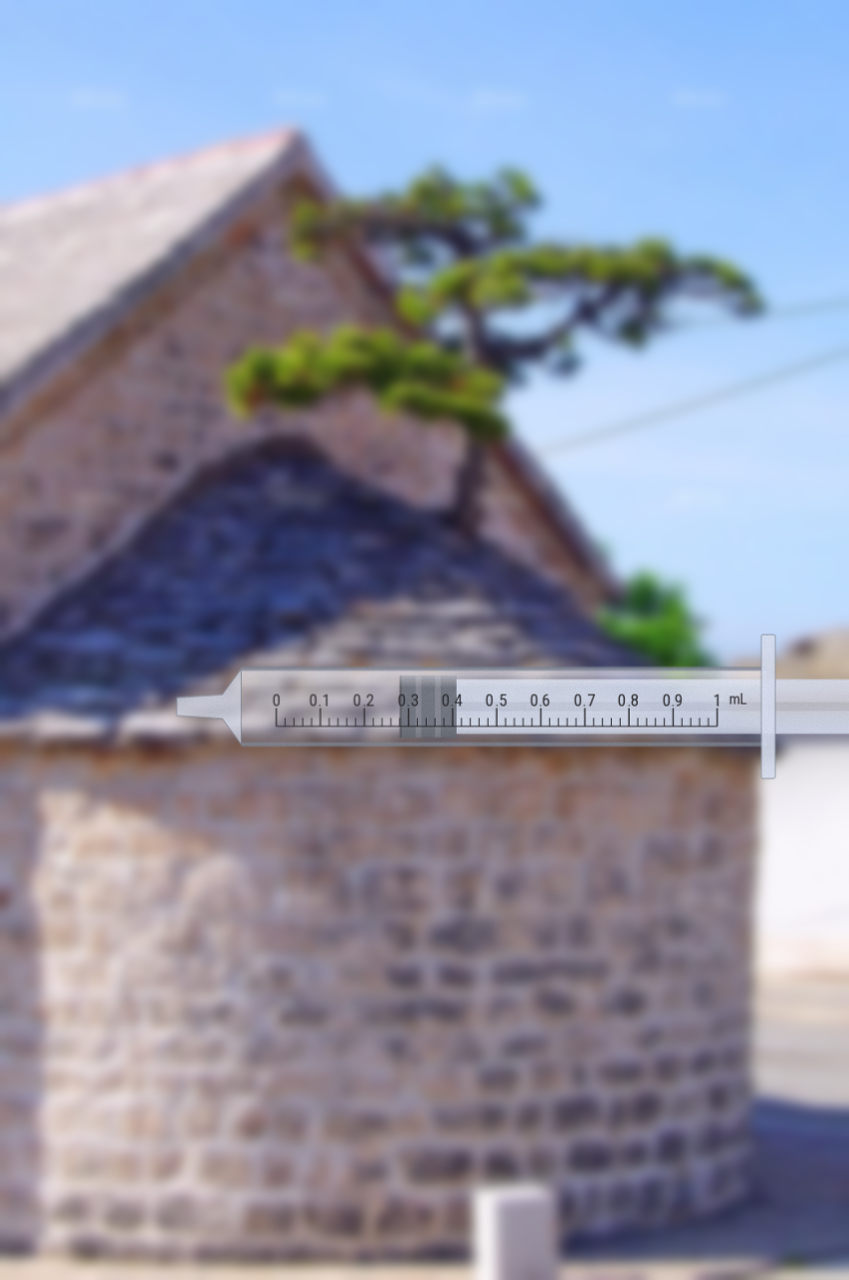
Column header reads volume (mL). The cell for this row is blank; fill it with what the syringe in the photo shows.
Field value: 0.28 mL
